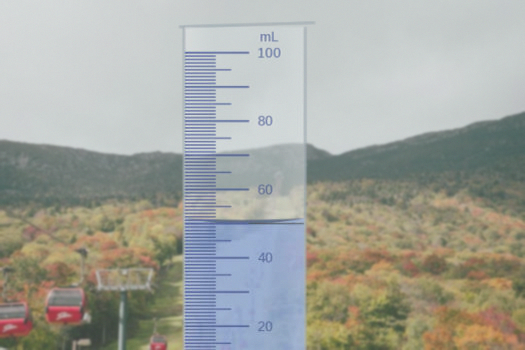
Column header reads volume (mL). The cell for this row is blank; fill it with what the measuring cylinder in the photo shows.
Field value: 50 mL
